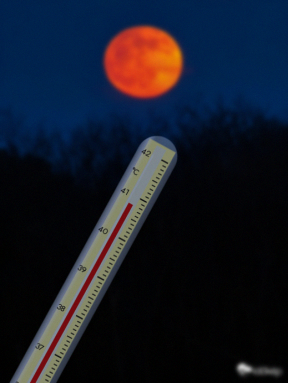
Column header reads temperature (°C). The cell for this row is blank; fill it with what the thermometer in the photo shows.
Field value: 40.8 °C
